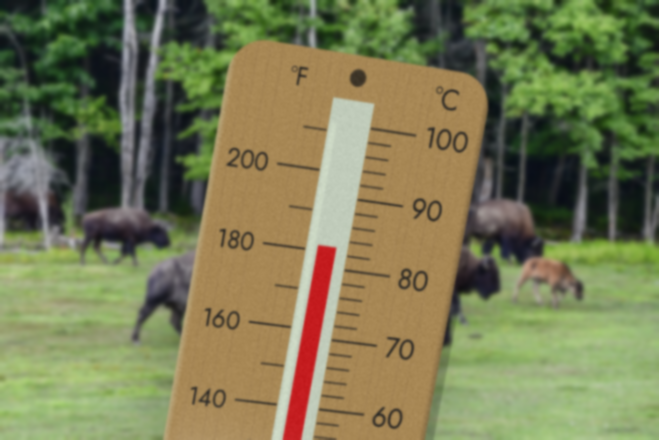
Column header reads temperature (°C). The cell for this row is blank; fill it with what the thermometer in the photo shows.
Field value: 83 °C
